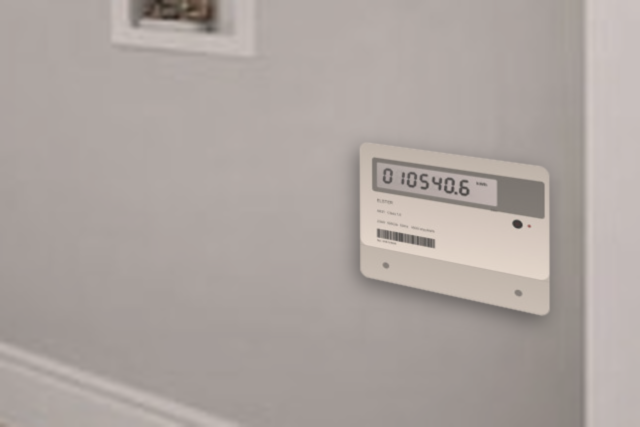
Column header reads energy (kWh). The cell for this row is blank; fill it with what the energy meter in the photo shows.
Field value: 10540.6 kWh
